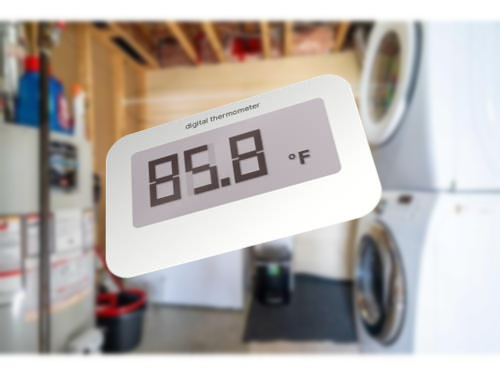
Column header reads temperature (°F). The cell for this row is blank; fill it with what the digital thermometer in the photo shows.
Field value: 85.8 °F
